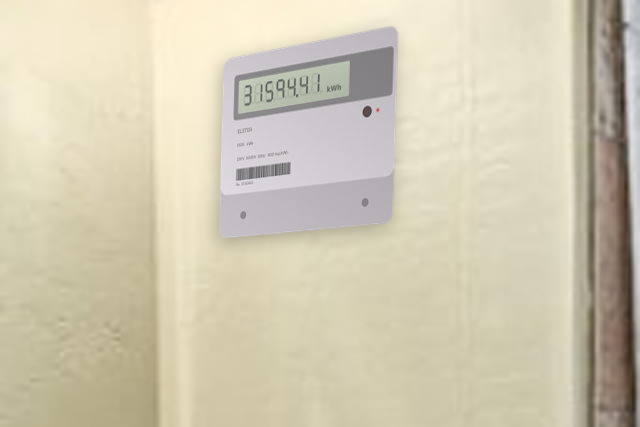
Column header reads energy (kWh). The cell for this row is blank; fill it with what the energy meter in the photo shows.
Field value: 31594.41 kWh
